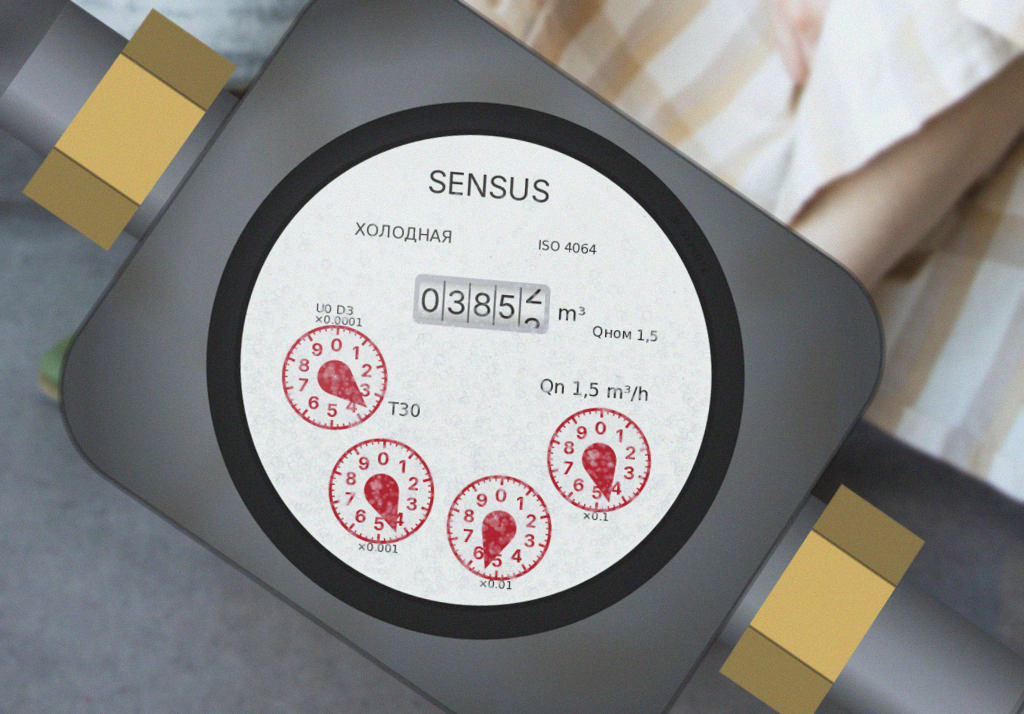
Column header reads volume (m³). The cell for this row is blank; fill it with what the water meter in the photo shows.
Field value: 3852.4543 m³
